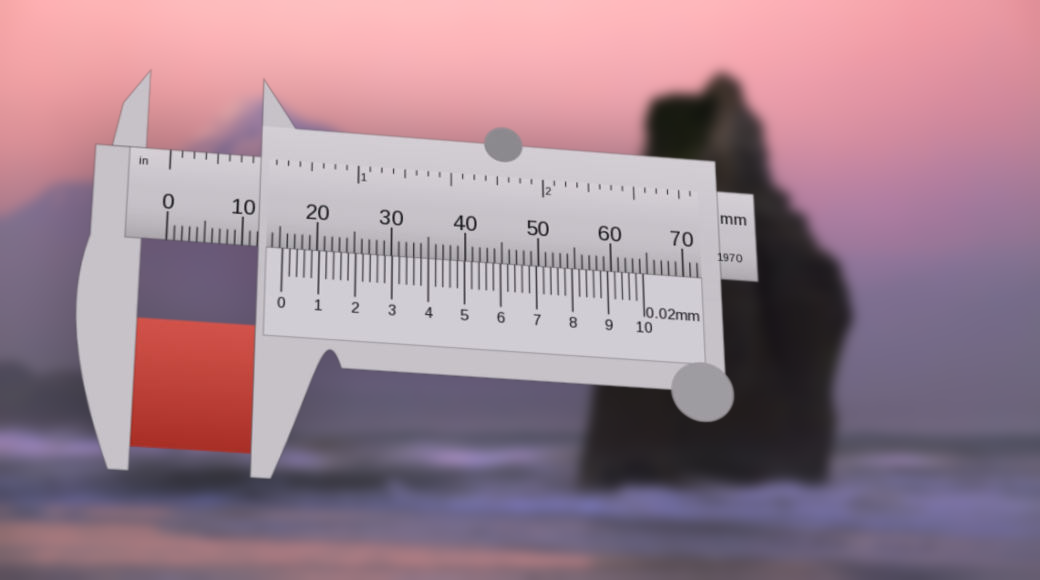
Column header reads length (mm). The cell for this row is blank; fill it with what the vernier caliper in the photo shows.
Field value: 15.4 mm
